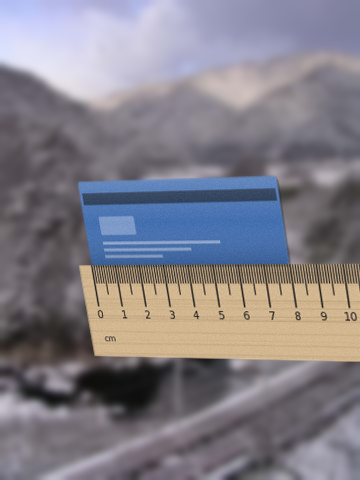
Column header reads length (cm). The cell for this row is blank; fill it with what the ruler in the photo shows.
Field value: 8 cm
